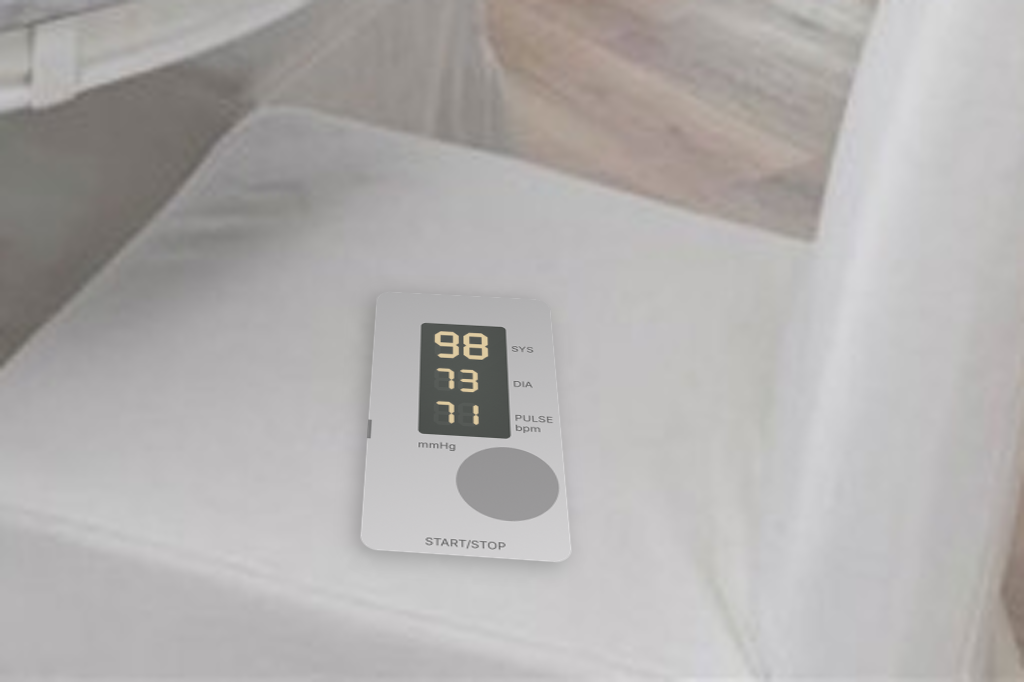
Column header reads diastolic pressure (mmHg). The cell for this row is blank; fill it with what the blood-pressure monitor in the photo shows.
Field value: 73 mmHg
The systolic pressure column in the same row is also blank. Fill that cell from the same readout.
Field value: 98 mmHg
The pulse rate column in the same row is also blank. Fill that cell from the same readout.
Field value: 71 bpm
